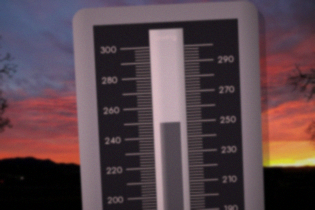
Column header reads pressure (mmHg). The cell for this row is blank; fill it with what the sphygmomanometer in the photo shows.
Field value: 250 mmHg
